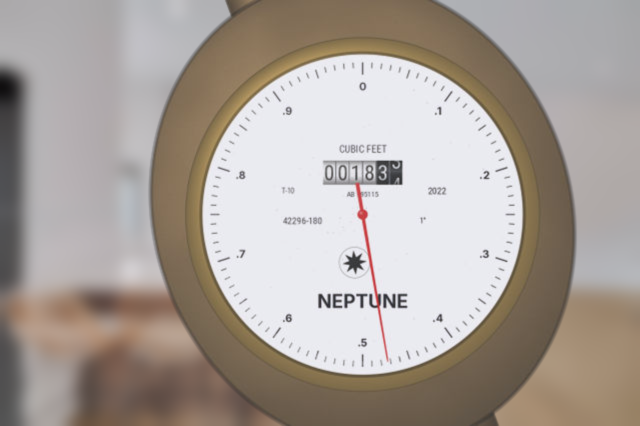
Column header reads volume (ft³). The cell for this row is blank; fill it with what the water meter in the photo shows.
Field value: 1833.47 ft³
